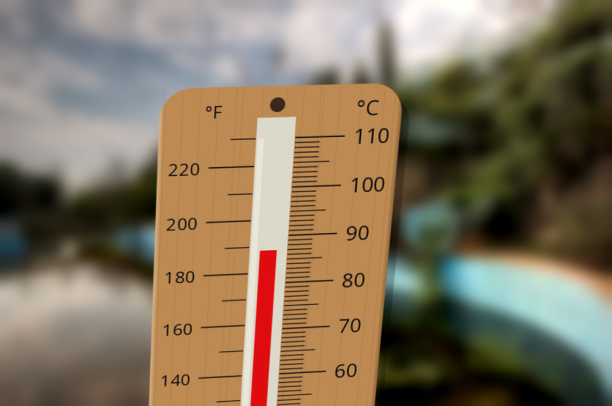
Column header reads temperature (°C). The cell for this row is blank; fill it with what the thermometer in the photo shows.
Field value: 87 °C
